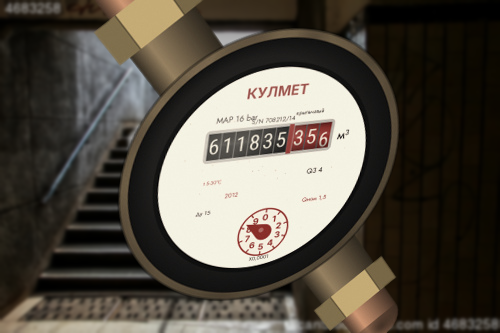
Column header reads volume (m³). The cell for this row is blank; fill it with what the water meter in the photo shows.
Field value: 611835.3558 m³
